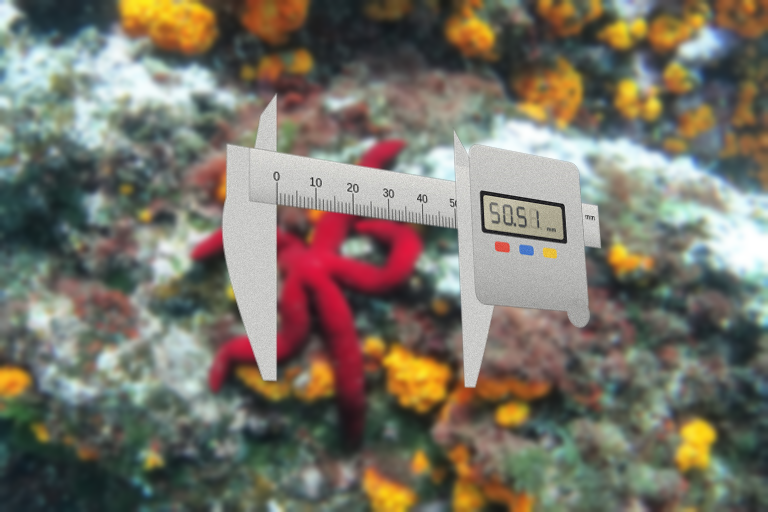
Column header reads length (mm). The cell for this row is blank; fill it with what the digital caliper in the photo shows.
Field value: 50.51 mm
